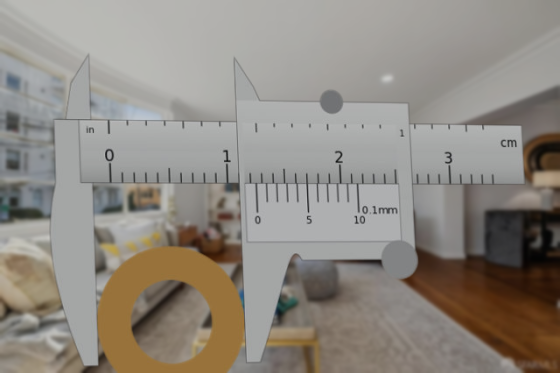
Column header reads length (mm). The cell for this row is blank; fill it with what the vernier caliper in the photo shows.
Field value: 12.5 mm
